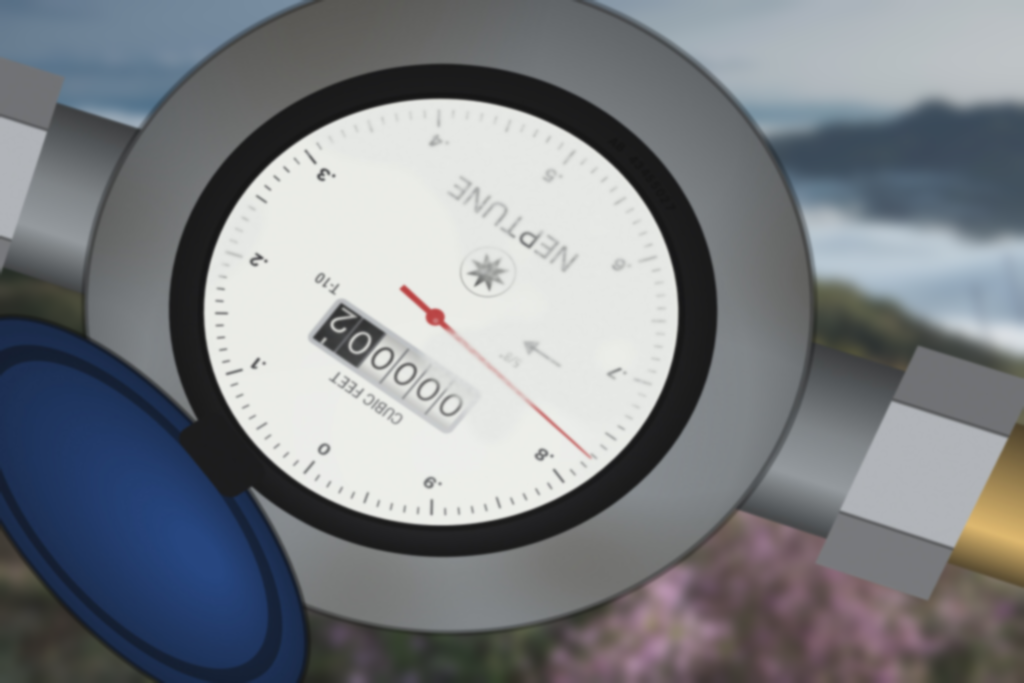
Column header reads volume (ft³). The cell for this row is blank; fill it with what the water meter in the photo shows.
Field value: 1.77 ft³
